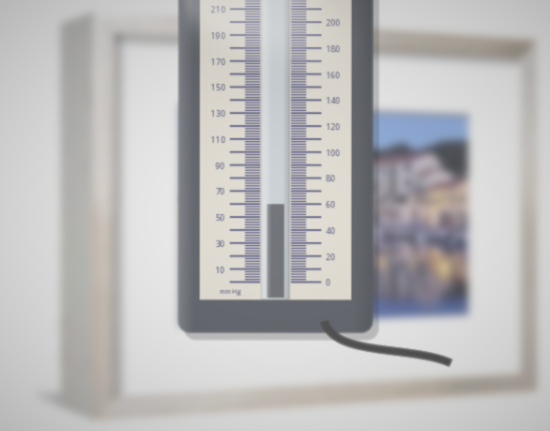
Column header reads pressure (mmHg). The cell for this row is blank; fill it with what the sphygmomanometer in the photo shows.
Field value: 60 mmHg
